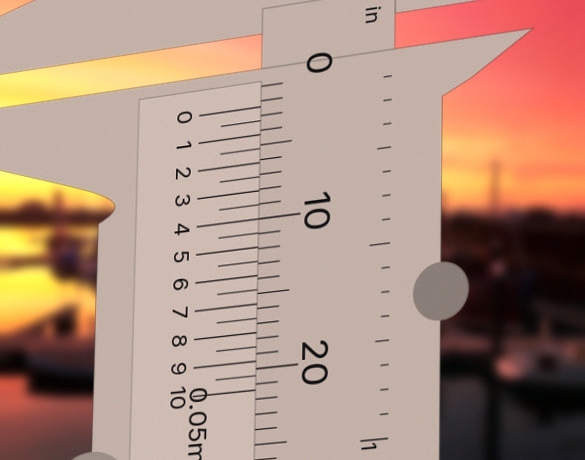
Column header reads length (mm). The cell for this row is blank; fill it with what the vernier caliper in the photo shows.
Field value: 2.4 mm
